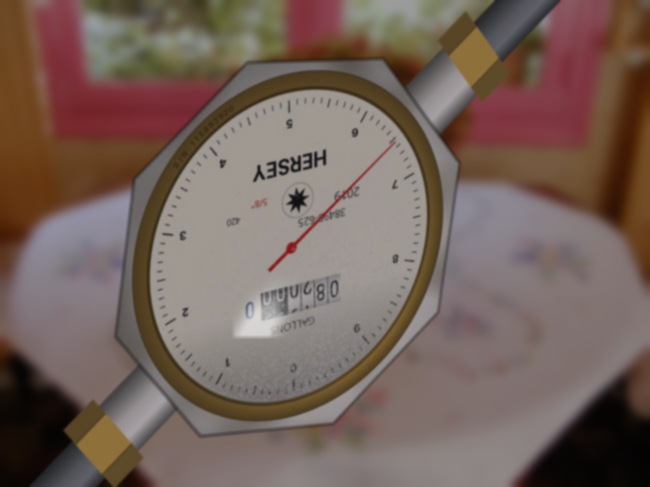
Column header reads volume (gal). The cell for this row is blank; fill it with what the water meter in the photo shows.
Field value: 819996.5 gal
